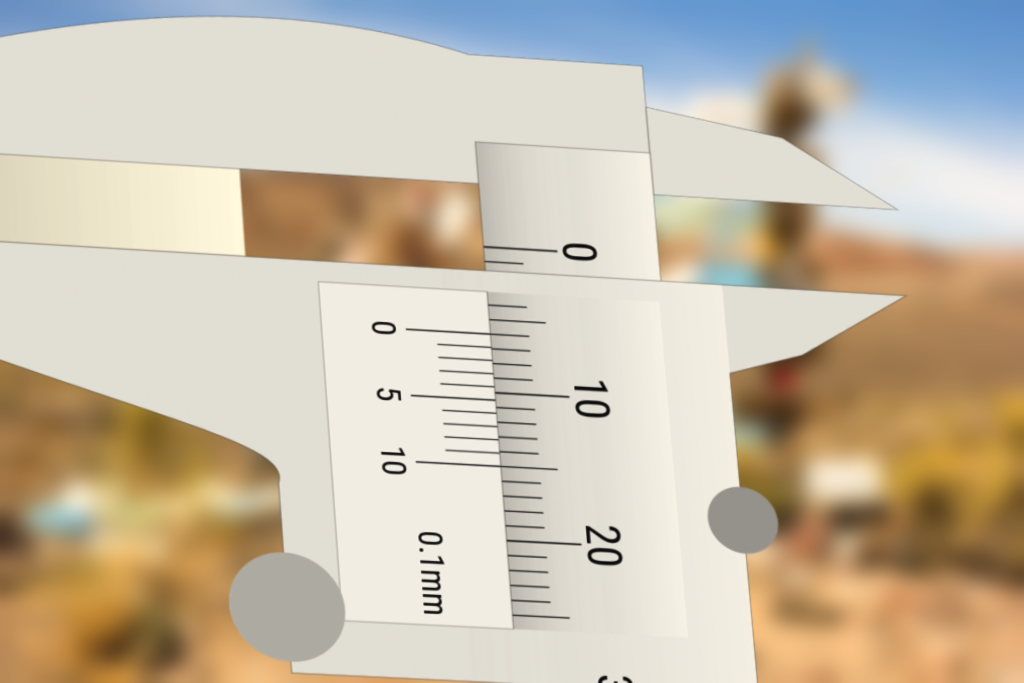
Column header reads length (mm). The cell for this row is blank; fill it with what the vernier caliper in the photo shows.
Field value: 6.0 mm
